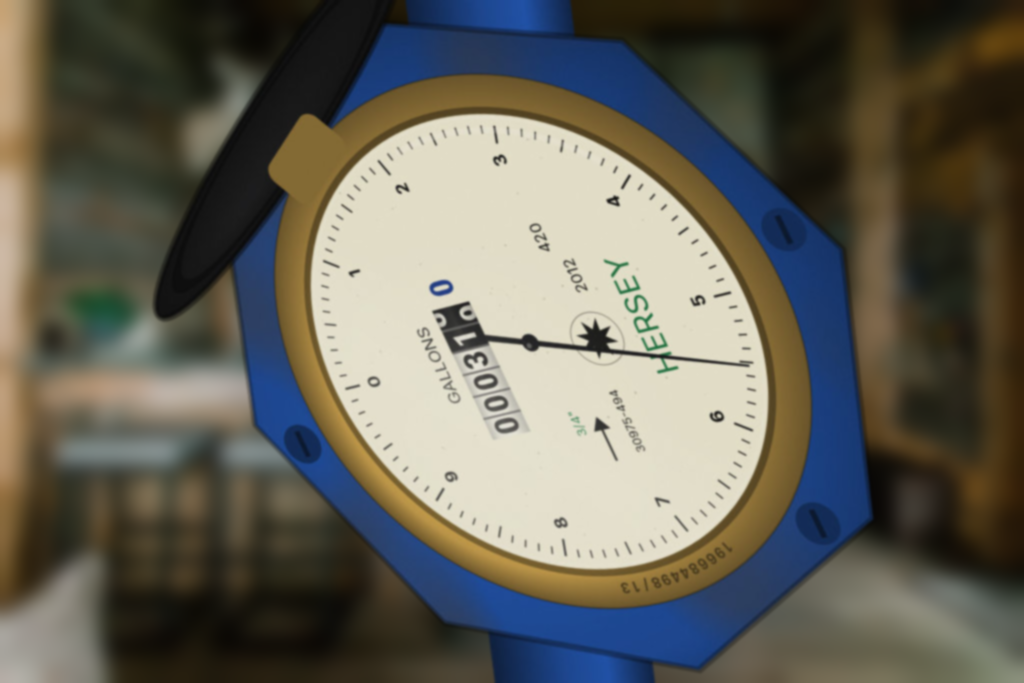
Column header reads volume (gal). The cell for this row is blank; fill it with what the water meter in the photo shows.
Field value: 3185.5 gal
